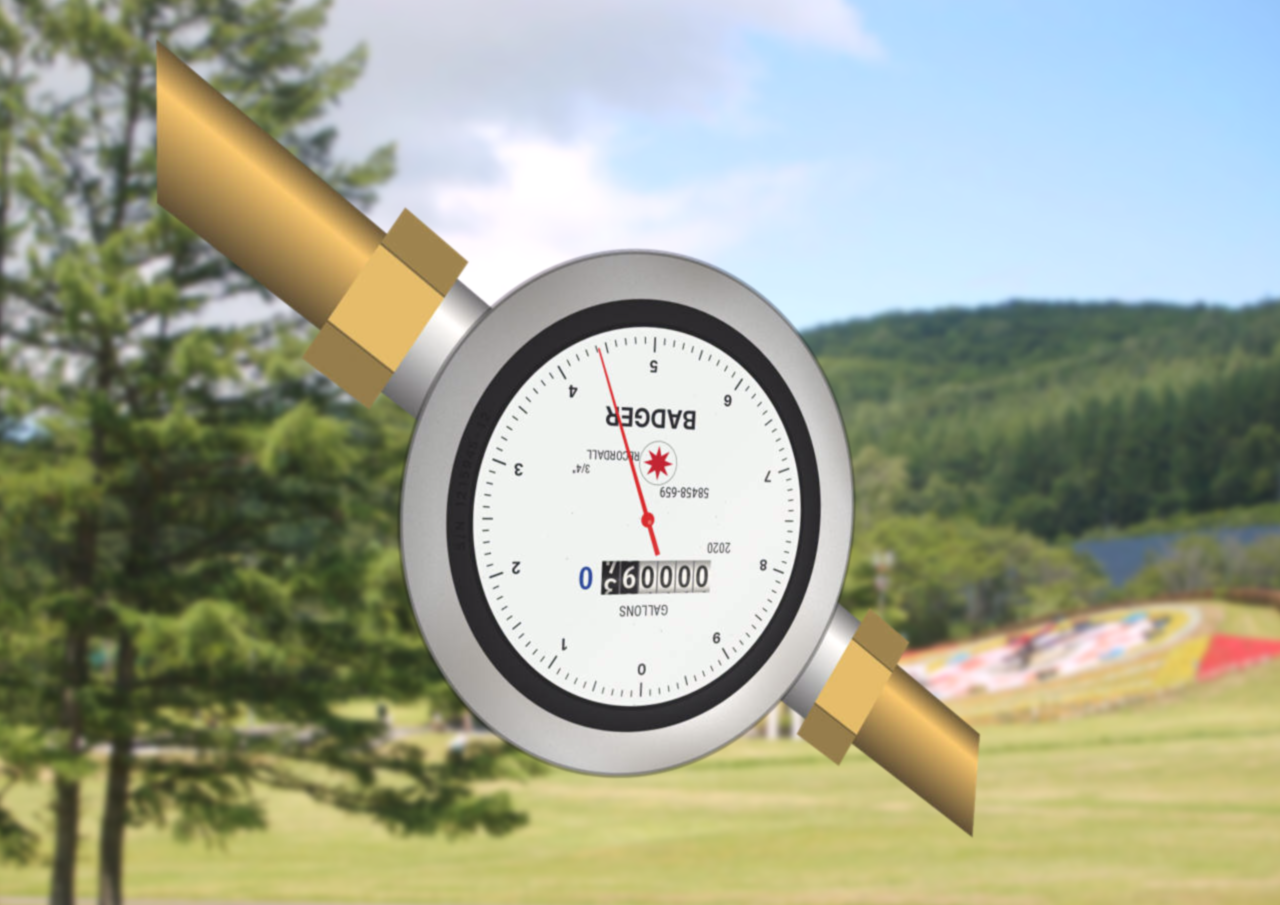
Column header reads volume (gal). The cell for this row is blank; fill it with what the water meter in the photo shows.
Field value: 934.4 gal
